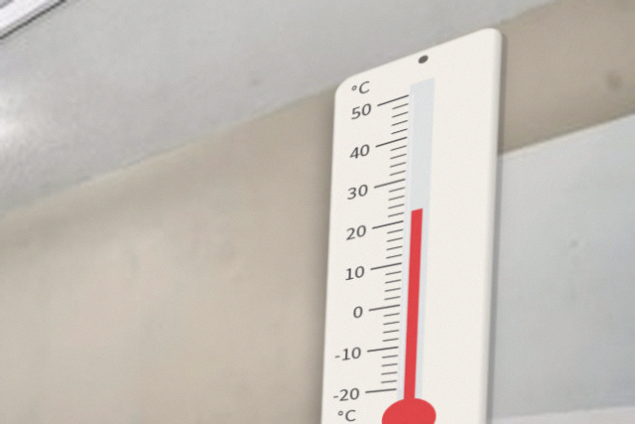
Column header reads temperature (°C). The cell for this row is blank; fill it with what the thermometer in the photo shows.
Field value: 22 °C
